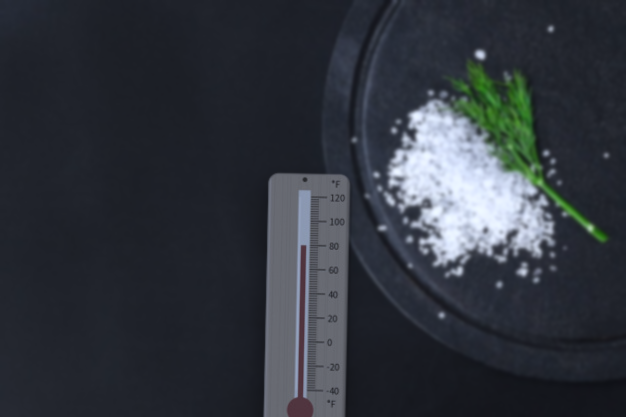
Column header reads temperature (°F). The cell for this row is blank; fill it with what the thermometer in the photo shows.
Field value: 80 °F
